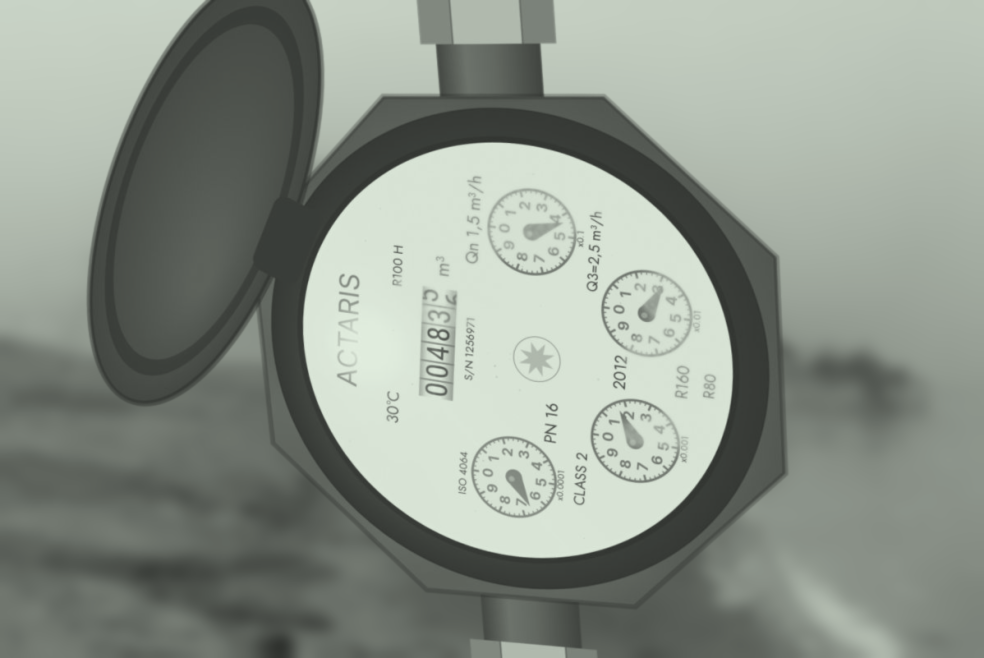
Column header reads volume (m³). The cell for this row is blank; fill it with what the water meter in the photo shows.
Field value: 4835.4316 m³
